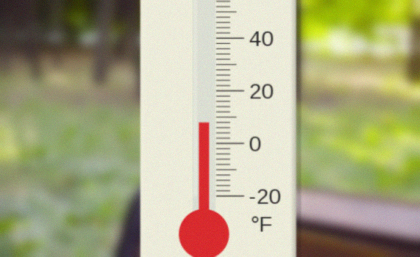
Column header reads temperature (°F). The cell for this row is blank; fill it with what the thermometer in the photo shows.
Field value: 8 °F
